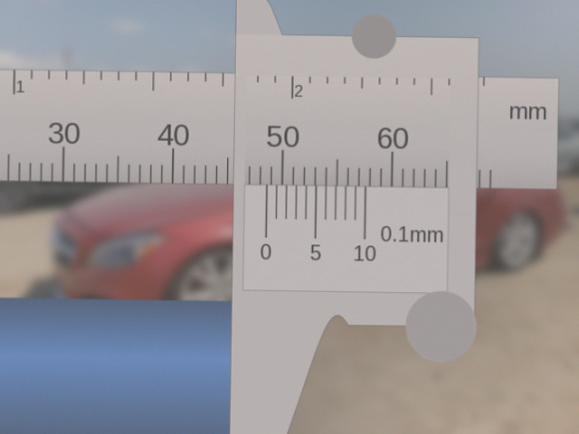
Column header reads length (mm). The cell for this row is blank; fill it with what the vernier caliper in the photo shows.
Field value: 48.6 mm
